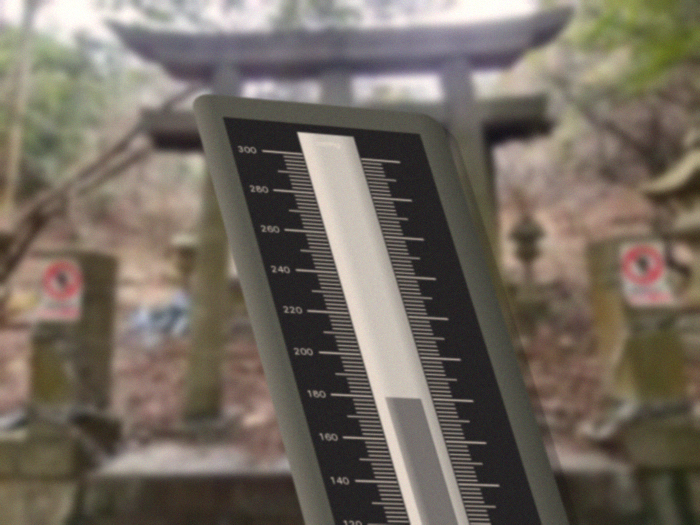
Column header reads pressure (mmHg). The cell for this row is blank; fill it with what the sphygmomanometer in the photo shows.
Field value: 180 mmHg
